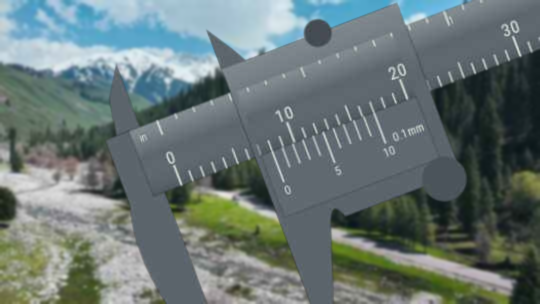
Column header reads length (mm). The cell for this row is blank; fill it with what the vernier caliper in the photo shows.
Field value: 8.0 mm
